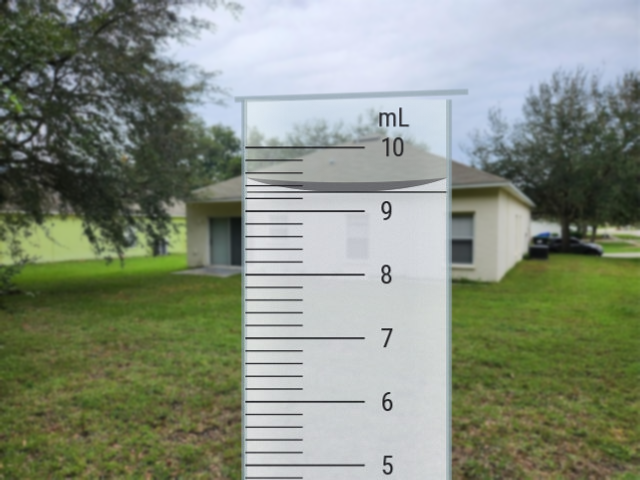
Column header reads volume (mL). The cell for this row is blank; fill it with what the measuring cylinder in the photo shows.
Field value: 9.3 mL
